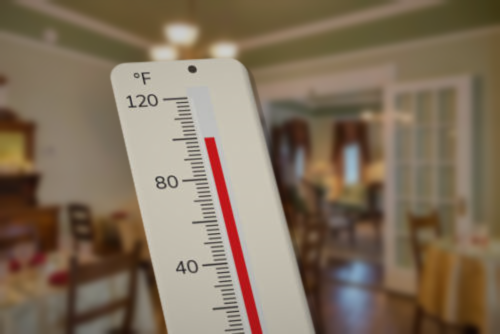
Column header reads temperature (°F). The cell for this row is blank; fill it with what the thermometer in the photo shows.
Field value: 100 °F
